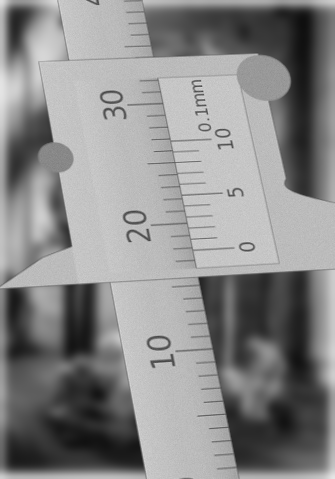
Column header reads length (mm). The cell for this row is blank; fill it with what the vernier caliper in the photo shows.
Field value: 17.8 mm
